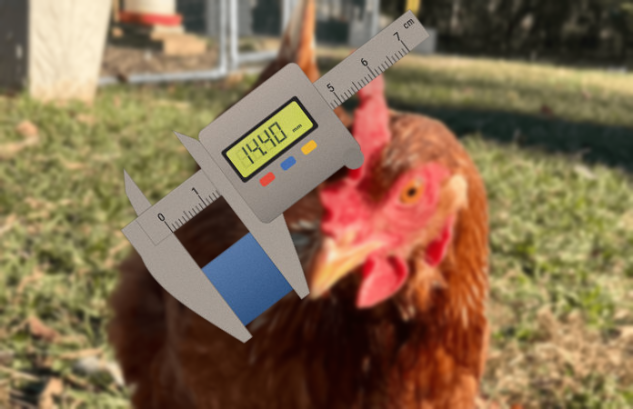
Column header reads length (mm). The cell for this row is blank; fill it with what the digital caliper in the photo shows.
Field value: 14.40 mm
